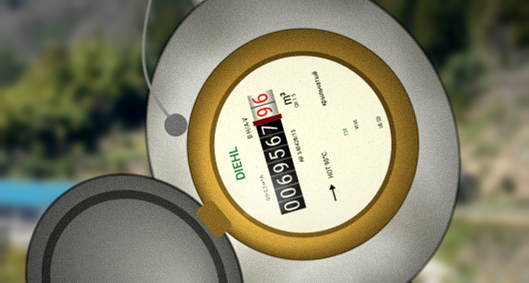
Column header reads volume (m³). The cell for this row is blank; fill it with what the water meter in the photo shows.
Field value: 69567.96 m³
